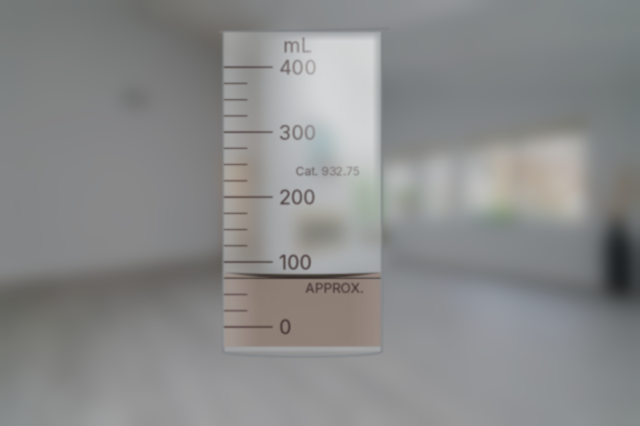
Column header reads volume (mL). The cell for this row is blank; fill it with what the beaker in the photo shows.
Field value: 75 mL
